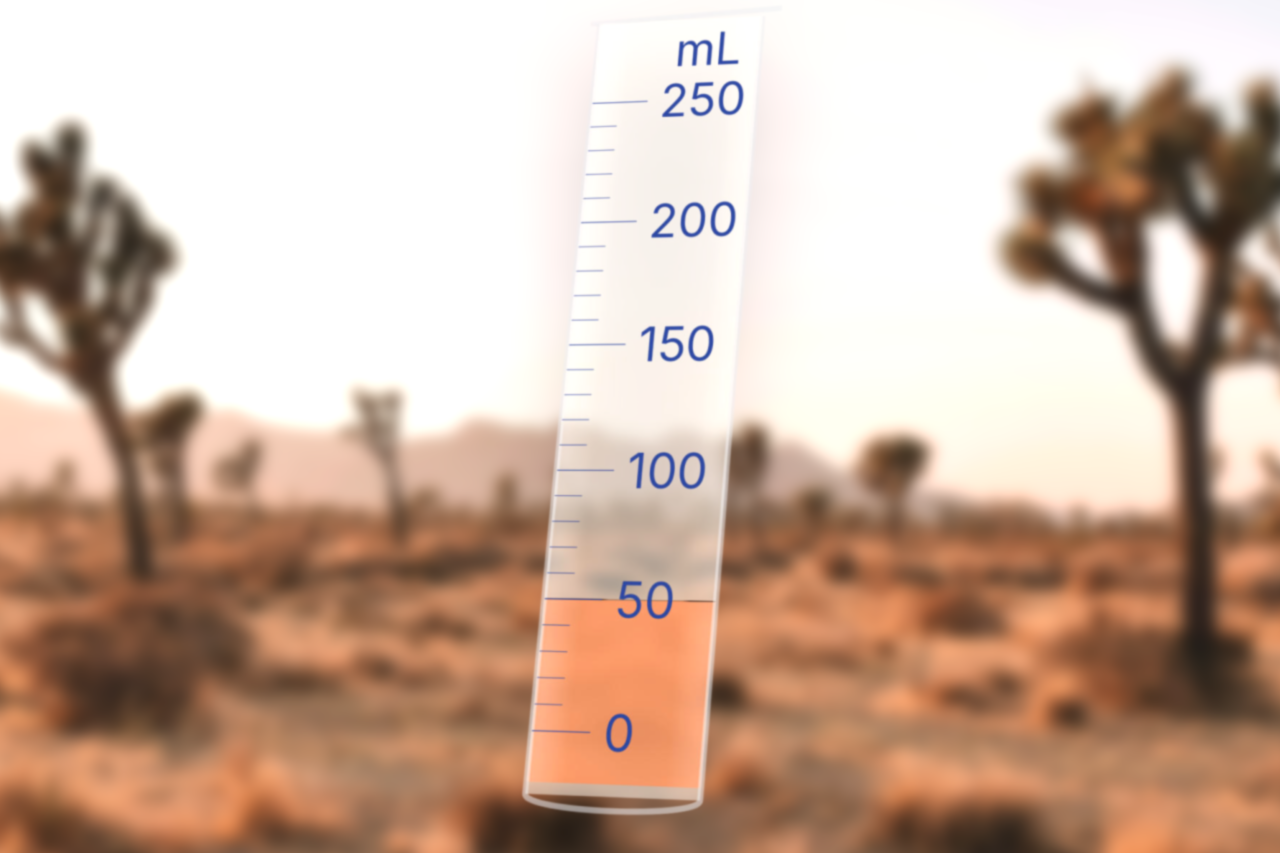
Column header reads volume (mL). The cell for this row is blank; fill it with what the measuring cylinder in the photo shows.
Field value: 50 mL
